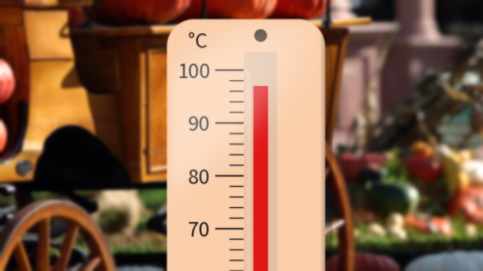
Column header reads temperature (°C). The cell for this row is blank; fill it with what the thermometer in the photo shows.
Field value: 97 °C
